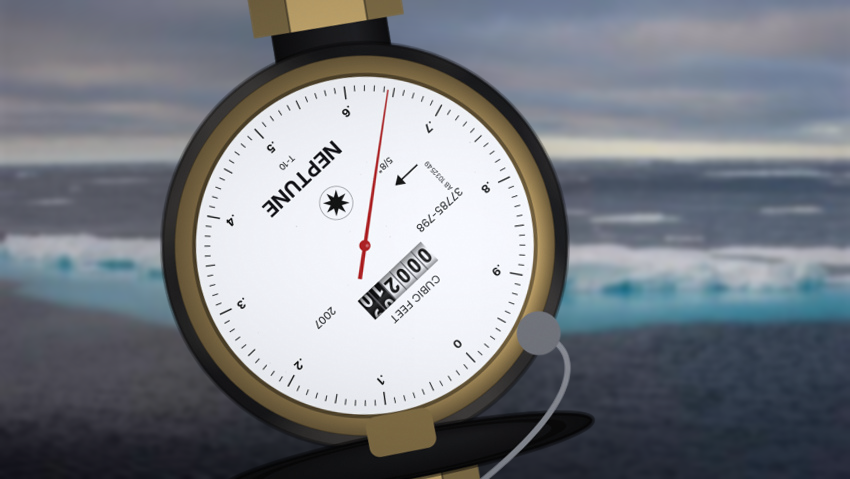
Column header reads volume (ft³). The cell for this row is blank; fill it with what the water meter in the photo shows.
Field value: 209.64 ft³
